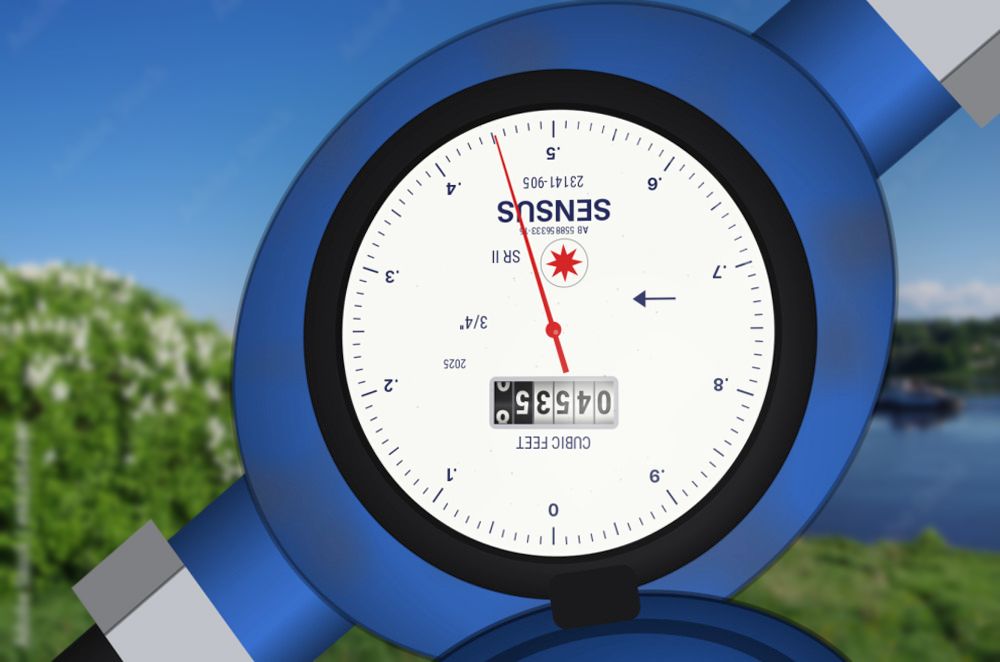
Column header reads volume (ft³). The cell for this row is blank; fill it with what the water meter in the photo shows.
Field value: 45358.45 ft³
